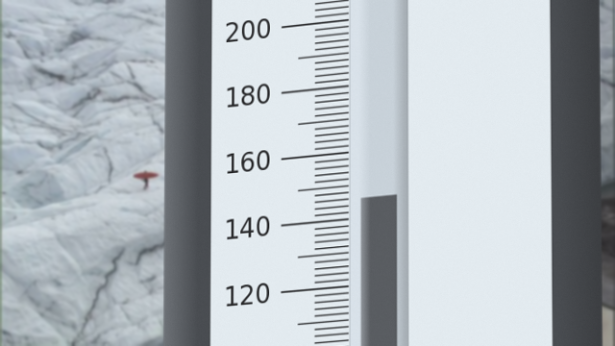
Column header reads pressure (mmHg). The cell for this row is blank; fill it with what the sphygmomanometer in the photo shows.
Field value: 146 mmHg
